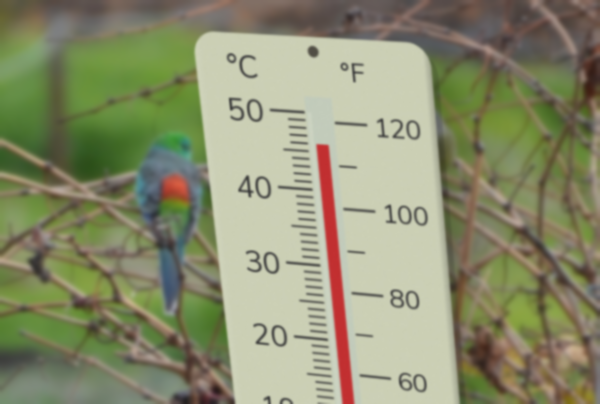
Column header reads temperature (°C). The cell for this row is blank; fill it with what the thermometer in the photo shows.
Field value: 46 °C
